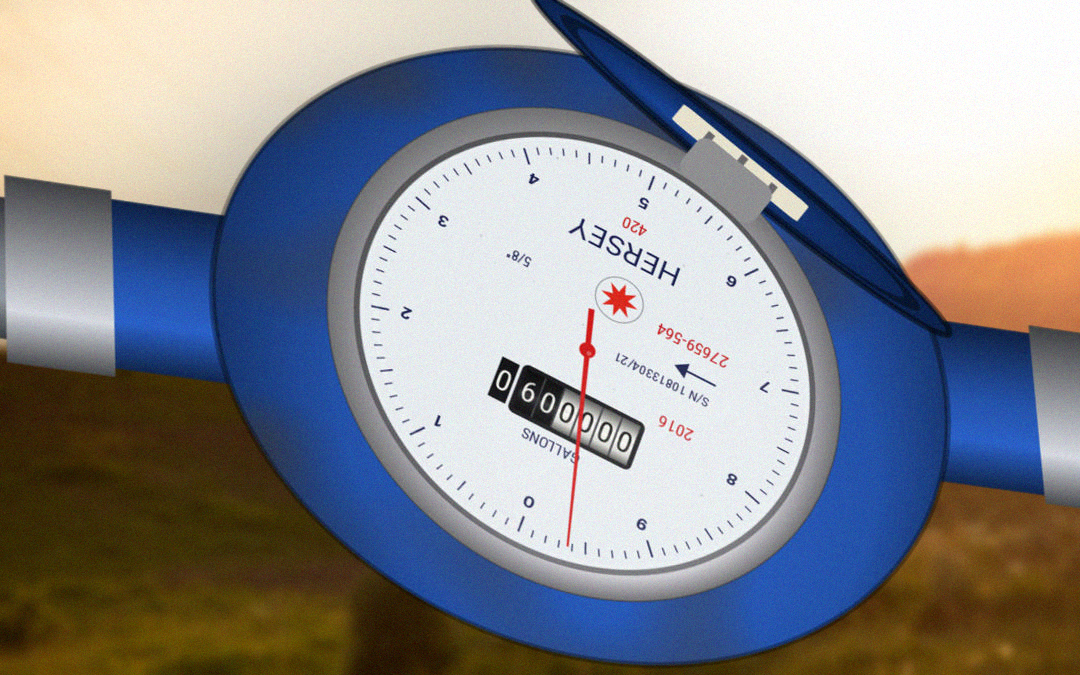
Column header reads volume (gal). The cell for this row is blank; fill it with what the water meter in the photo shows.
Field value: 89.6 gal
